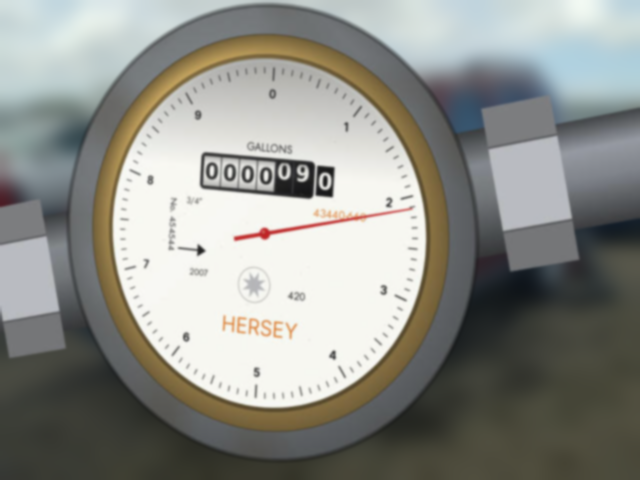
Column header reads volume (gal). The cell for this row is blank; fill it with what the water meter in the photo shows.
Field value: 92.1 gal
